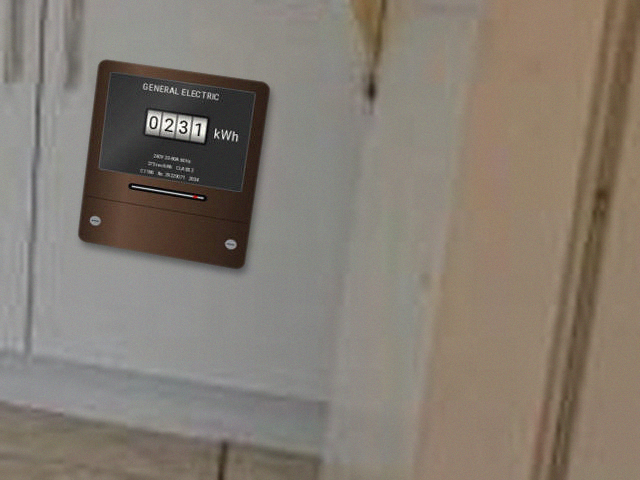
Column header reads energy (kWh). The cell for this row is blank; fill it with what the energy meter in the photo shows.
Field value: 231 kWh
